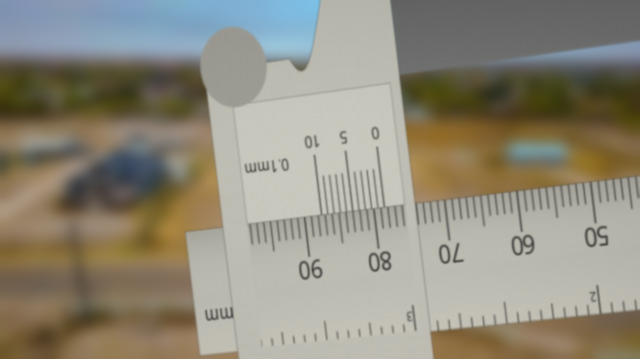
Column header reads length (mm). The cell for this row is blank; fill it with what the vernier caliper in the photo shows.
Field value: 78.5 mm
